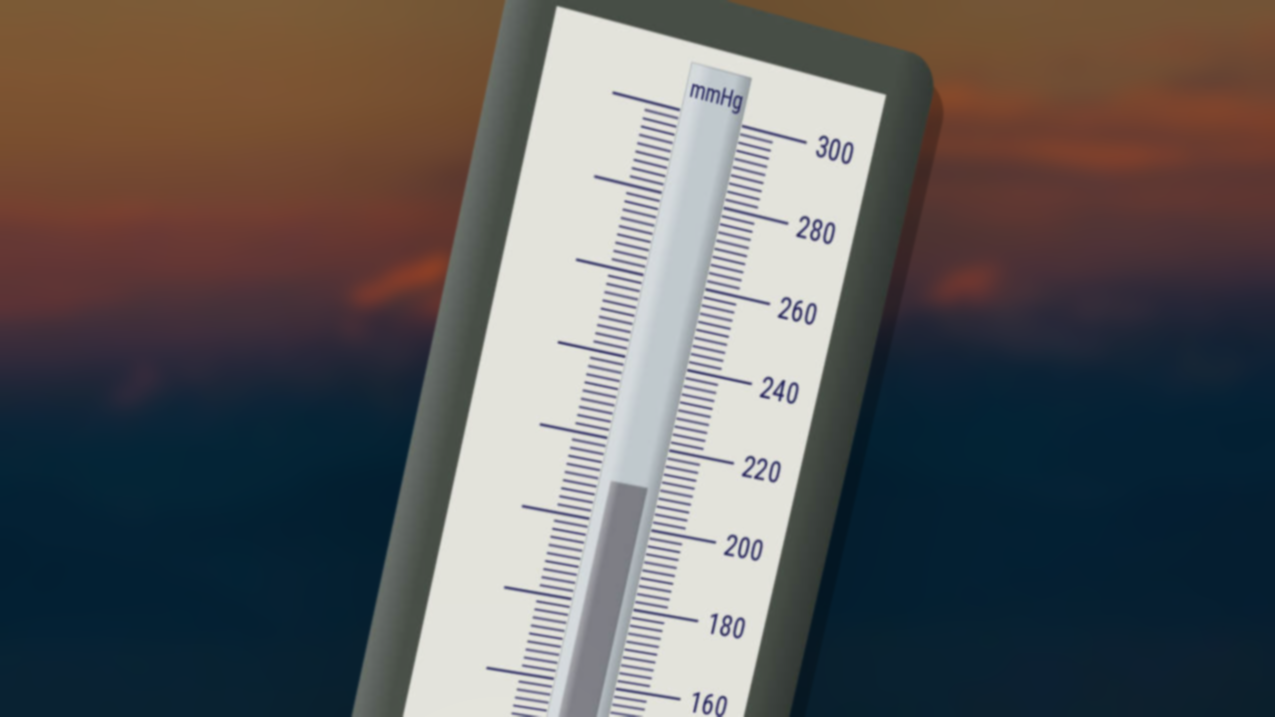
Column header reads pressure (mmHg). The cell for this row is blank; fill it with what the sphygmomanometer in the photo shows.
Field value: 210 mmHg
